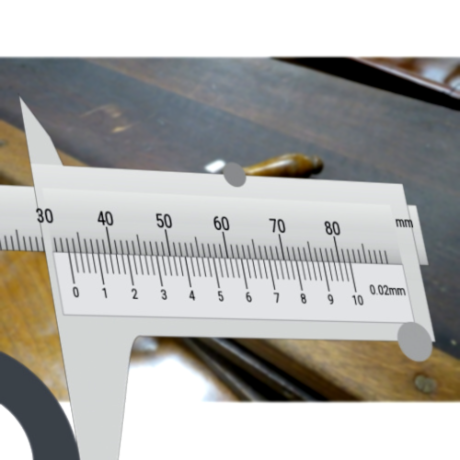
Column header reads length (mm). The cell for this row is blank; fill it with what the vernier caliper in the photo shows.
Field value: 33.0 mm
